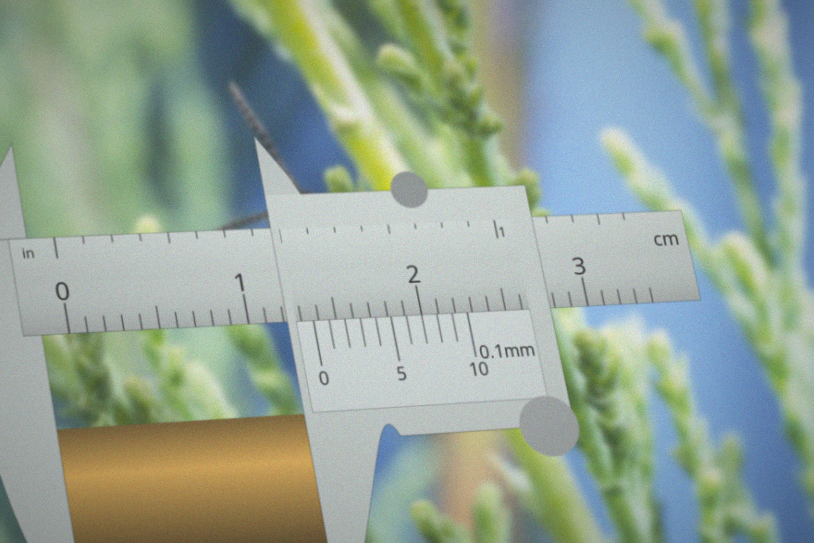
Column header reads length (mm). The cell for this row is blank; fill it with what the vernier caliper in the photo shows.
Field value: 13.7 mm
